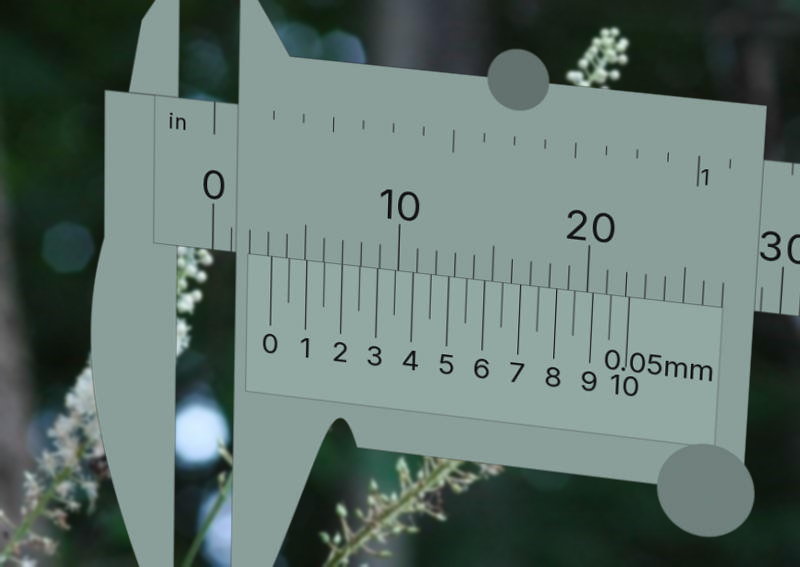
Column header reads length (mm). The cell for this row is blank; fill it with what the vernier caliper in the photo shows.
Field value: 3.2 mm
